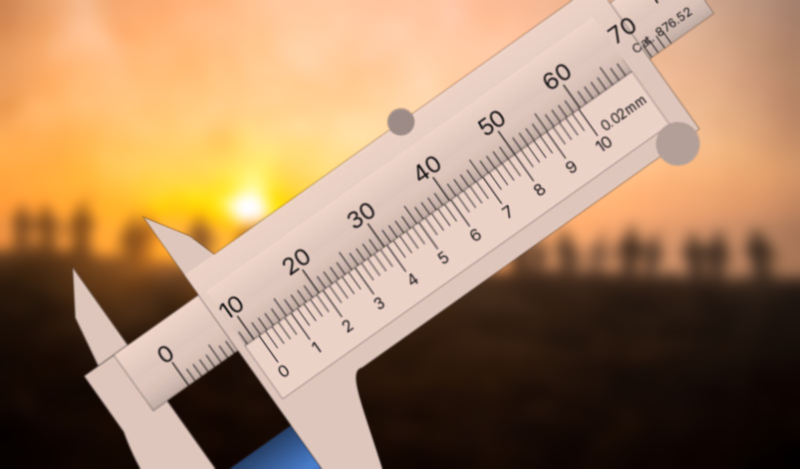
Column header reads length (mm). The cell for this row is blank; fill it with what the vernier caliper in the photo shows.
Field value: 10.8 mm
